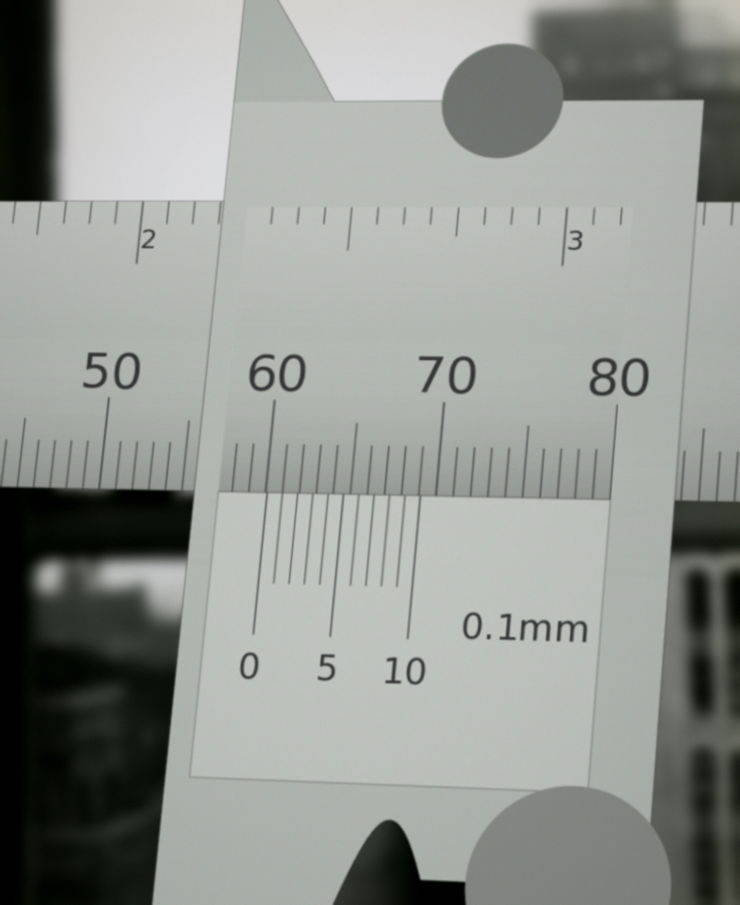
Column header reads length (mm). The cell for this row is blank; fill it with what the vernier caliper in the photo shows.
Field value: 60.1 mm
